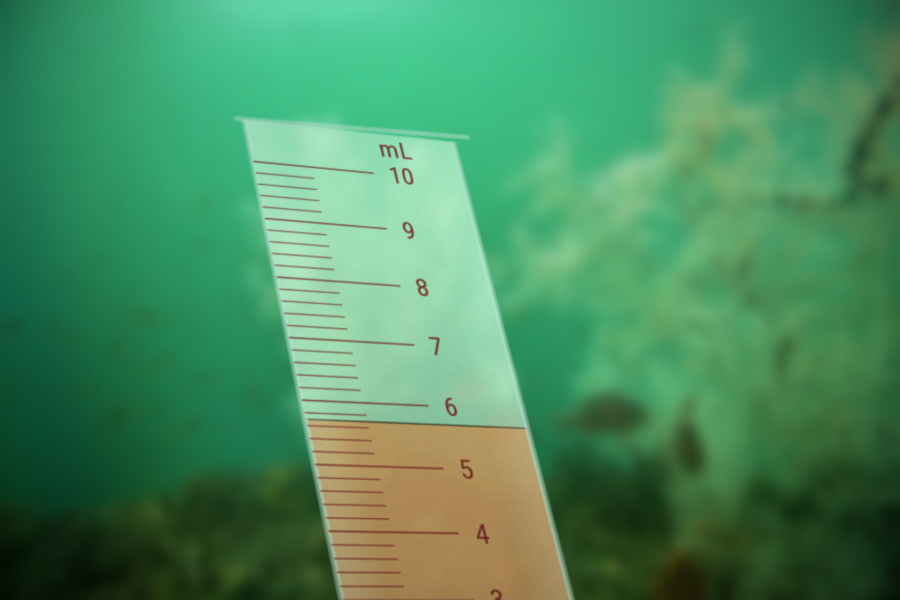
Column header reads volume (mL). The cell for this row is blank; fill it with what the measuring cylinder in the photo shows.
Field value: 5.7 mL
